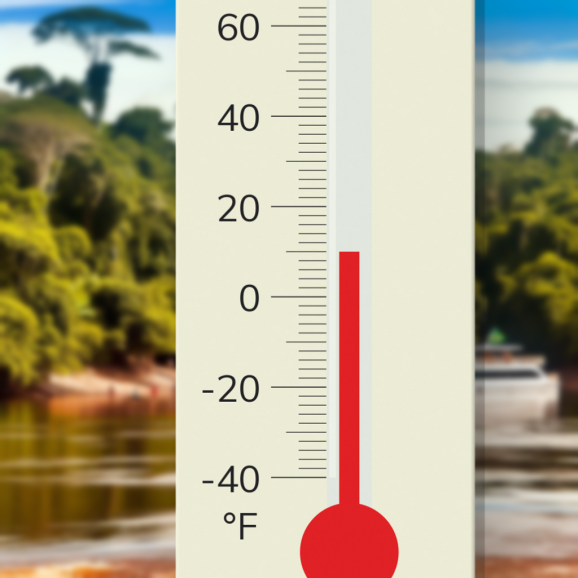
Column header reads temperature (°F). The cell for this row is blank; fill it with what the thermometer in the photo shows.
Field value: 10 °F
